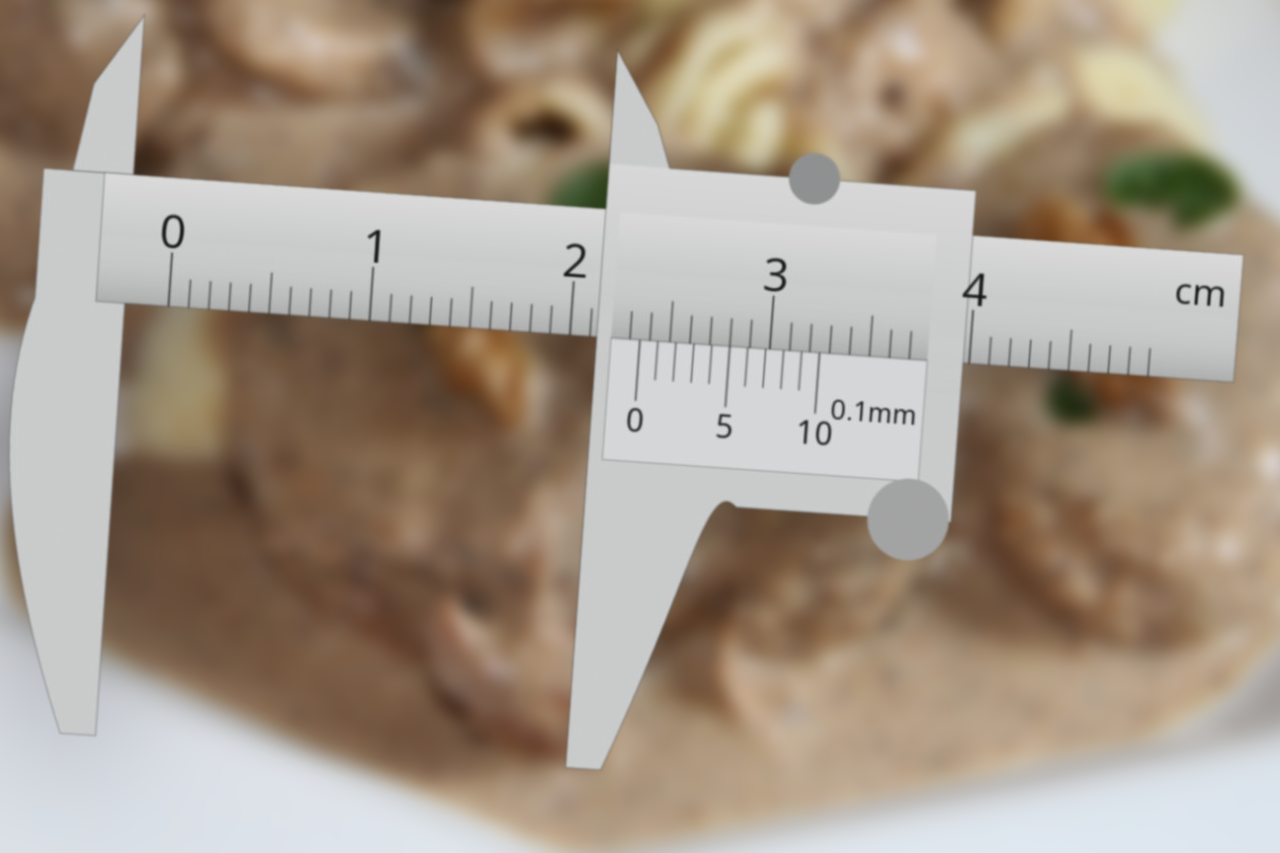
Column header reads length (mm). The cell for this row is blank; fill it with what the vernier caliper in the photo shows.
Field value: 23.5 mm
